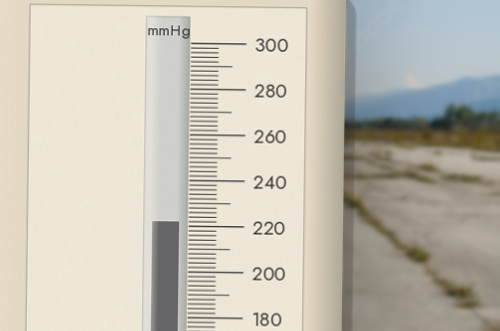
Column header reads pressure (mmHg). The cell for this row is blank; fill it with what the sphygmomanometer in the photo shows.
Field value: 222 mmHg
